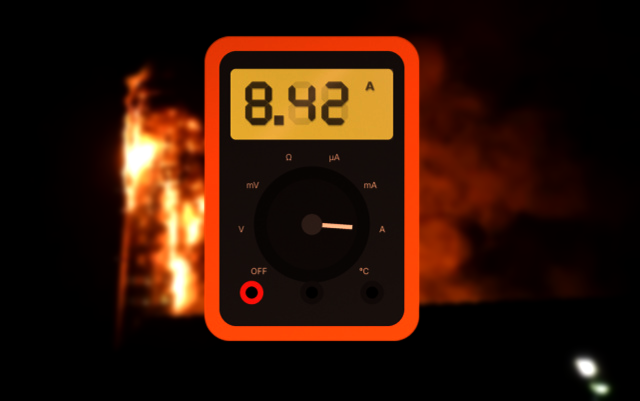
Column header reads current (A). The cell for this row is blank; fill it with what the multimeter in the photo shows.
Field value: 8.42 A
